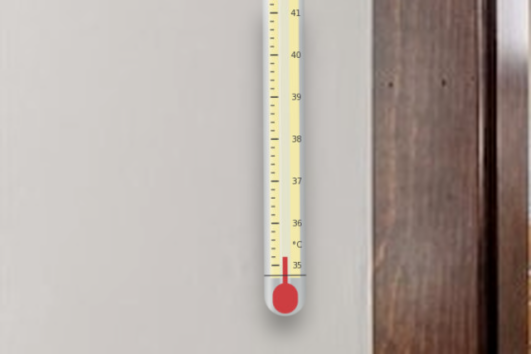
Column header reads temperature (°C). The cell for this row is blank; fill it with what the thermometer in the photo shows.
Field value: 35.2 °C
